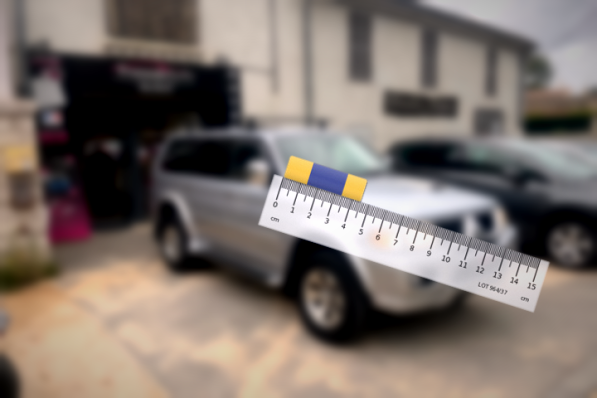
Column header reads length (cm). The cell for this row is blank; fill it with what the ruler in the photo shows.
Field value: 4.5 cm
